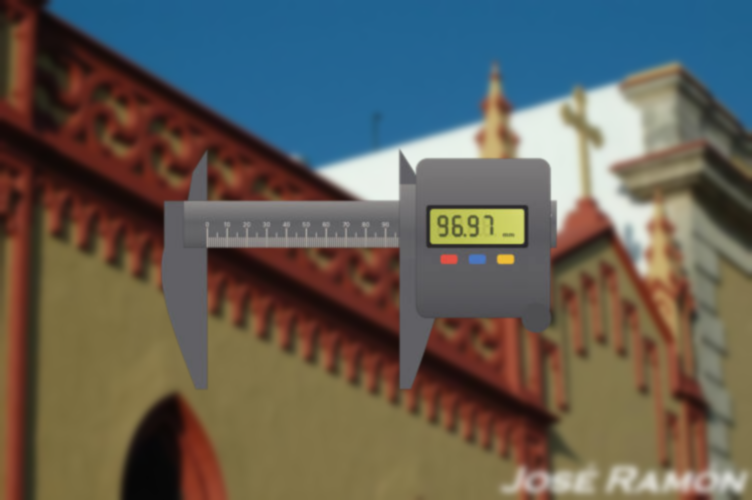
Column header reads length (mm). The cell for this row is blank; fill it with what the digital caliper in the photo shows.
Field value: 96.97 mm
